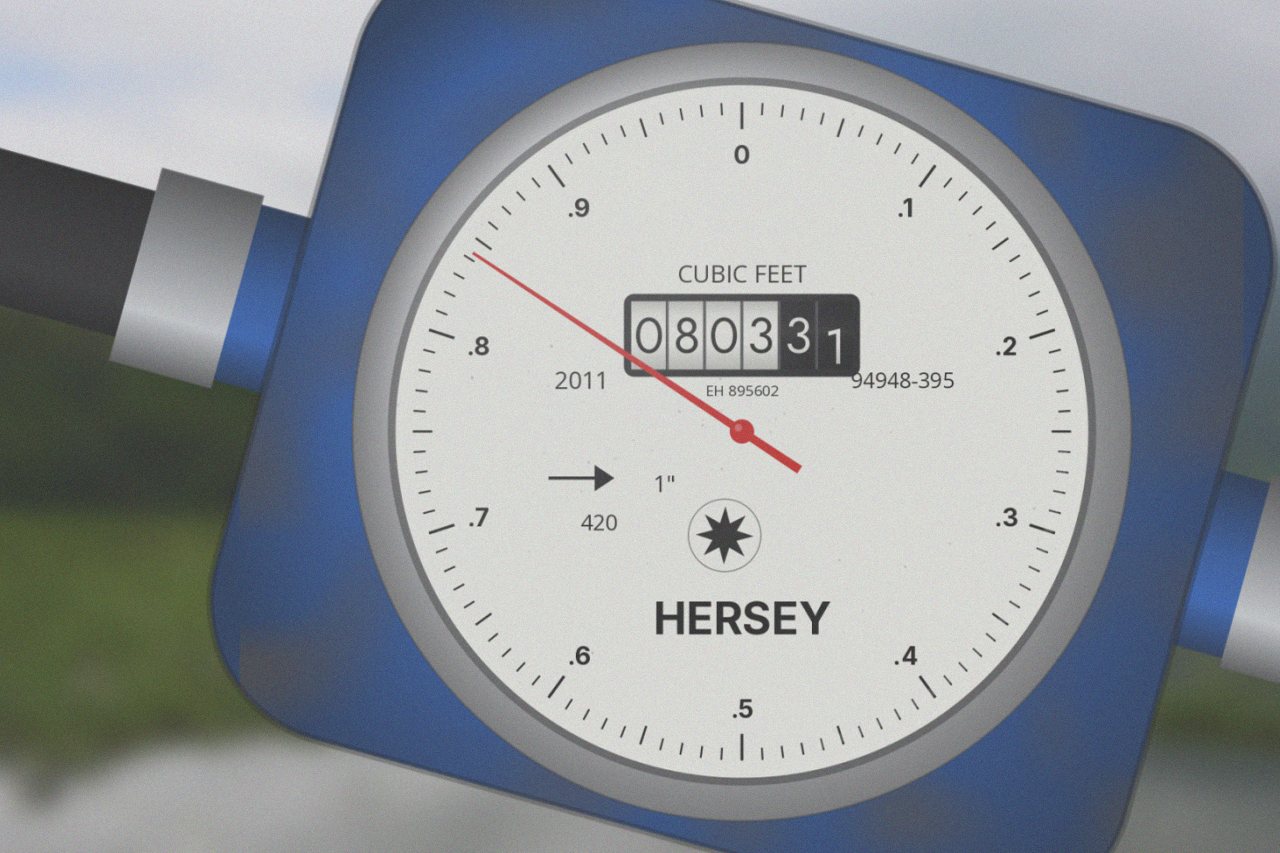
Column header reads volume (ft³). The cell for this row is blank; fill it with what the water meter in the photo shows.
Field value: 80330.84 ft³
